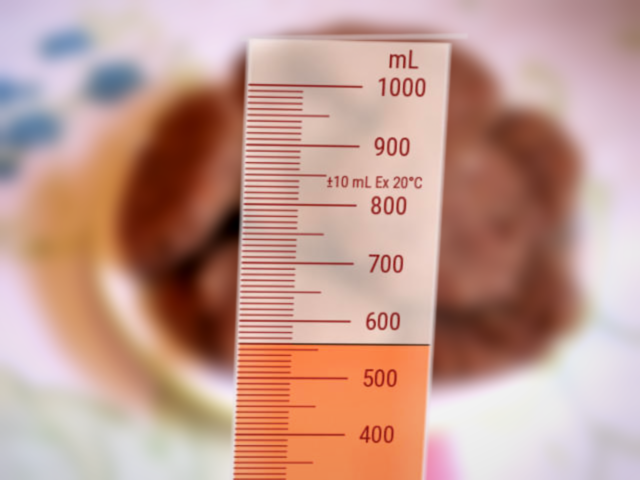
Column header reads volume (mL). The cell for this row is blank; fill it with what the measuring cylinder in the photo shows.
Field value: 560 mL
